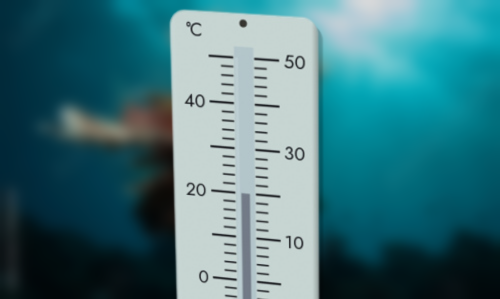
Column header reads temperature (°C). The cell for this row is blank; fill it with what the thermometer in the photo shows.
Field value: 20 °C
